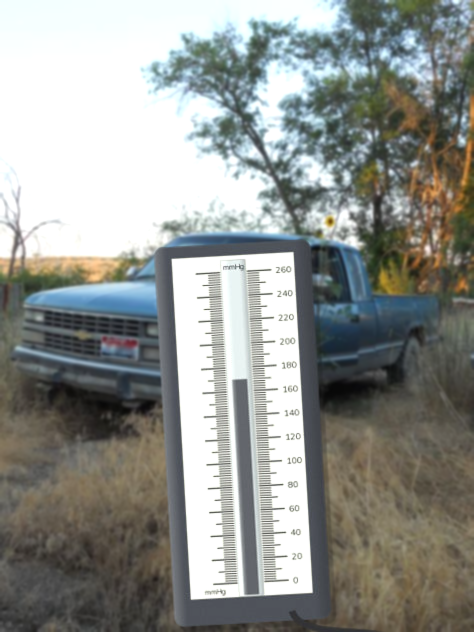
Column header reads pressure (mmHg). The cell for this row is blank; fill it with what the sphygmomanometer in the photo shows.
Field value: 170 mmHg
